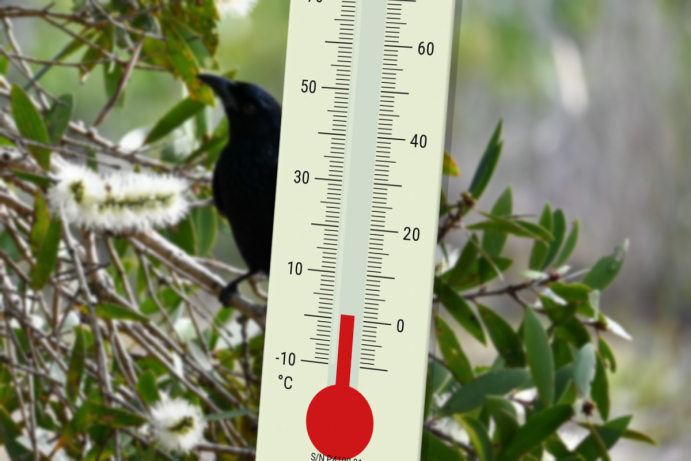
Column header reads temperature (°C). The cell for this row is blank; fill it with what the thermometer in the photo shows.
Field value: 1 °C
